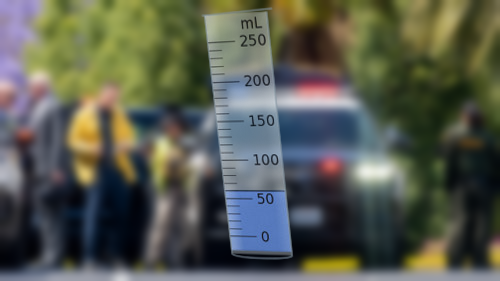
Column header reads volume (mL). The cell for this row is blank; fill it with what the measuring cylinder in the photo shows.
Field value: 60 mL
